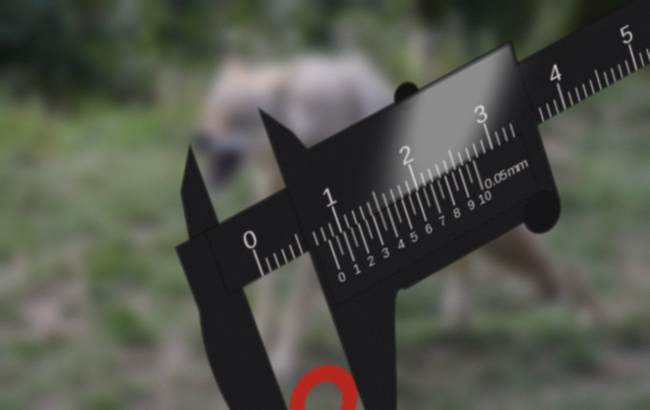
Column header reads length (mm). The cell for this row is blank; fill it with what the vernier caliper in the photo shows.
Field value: 8.4 mm
